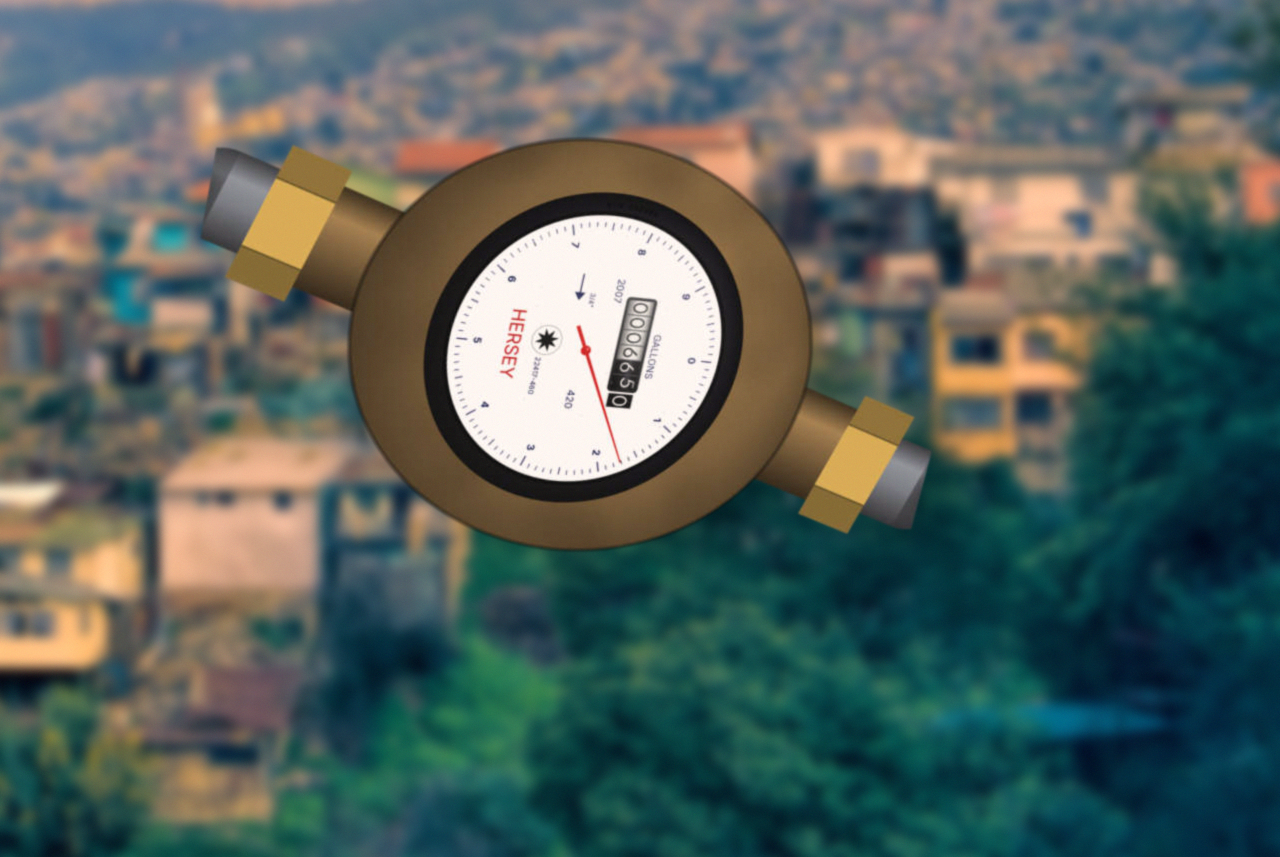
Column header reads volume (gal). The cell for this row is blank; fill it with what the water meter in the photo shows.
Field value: 6651.7 gal
